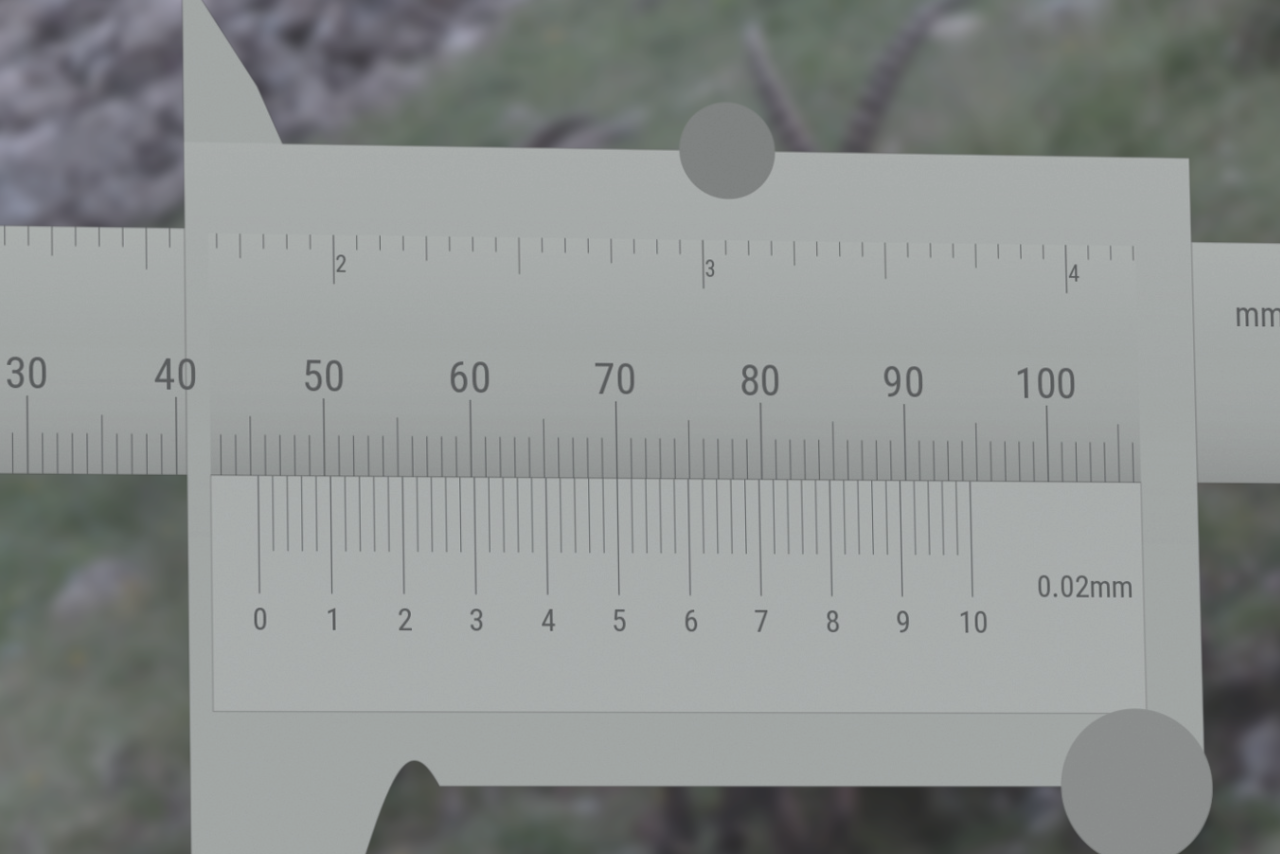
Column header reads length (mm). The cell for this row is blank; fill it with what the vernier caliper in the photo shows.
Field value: 45.5 mm
